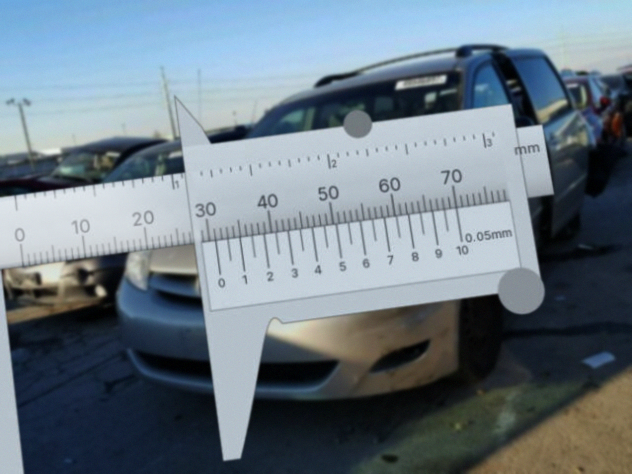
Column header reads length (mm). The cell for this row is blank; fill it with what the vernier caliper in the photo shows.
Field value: 31.0 mm
